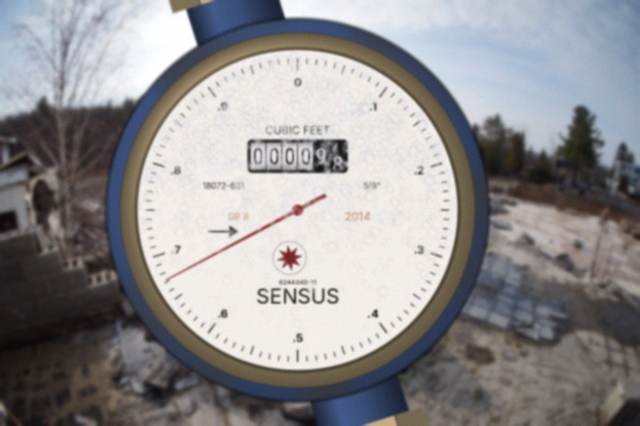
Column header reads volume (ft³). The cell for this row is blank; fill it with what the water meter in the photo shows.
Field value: 97.67 ft³
